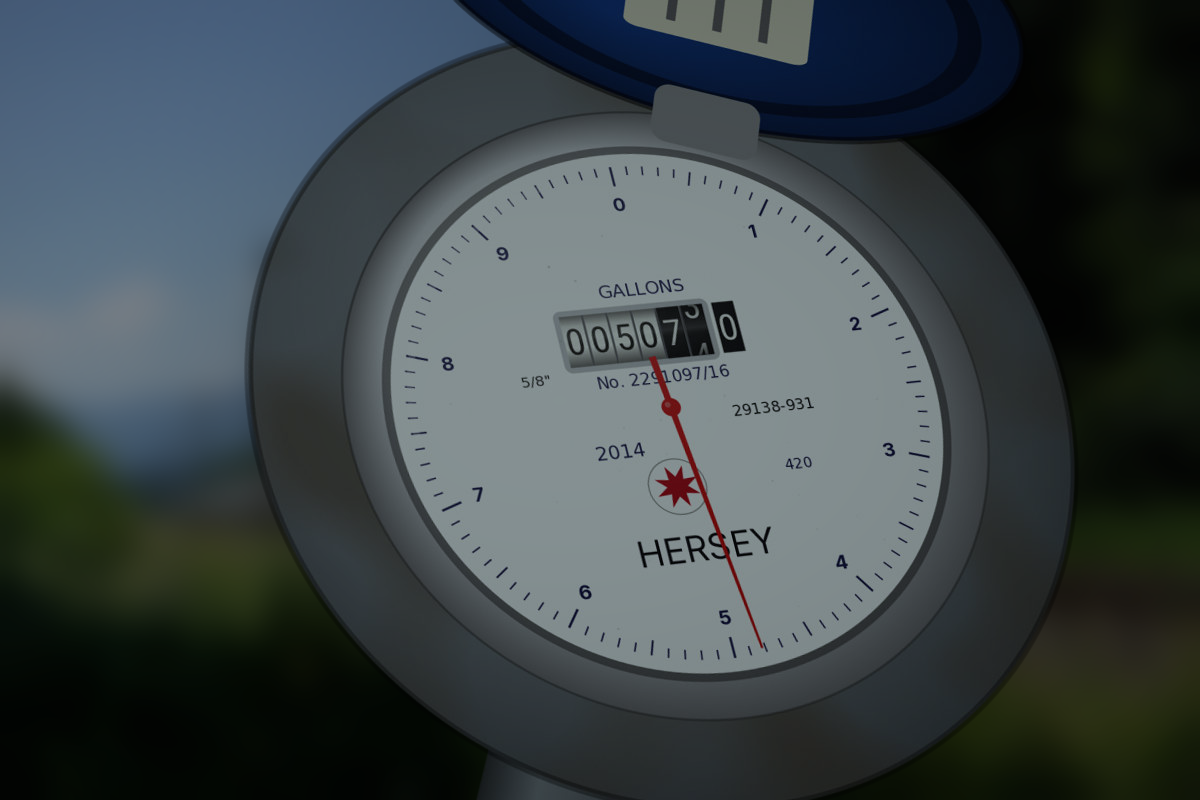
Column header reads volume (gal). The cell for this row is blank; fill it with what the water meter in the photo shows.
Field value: 50734.8 gal
